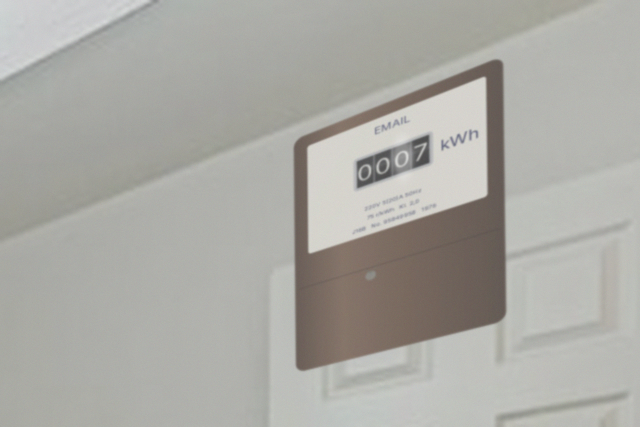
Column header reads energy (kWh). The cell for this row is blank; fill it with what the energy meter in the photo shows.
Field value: 7 kWh
